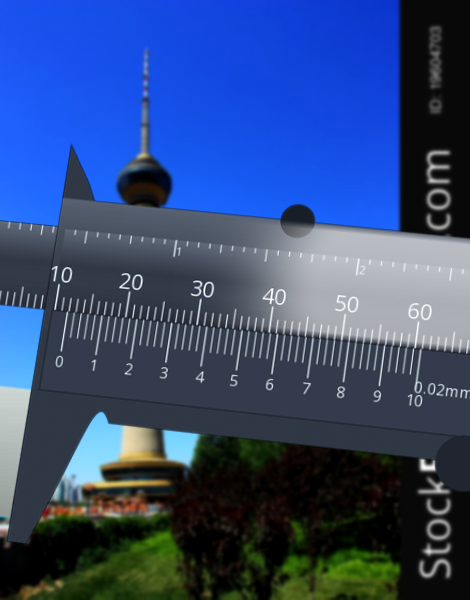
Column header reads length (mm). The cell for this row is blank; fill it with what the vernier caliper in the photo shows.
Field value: 11.8 mm
